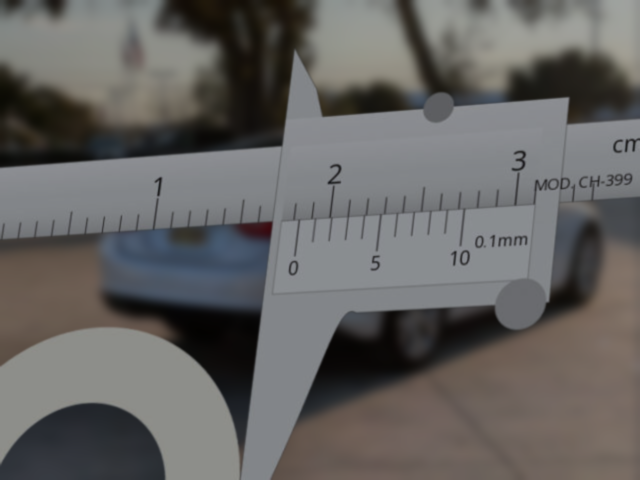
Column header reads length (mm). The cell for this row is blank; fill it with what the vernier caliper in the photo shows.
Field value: 18.3 mm
